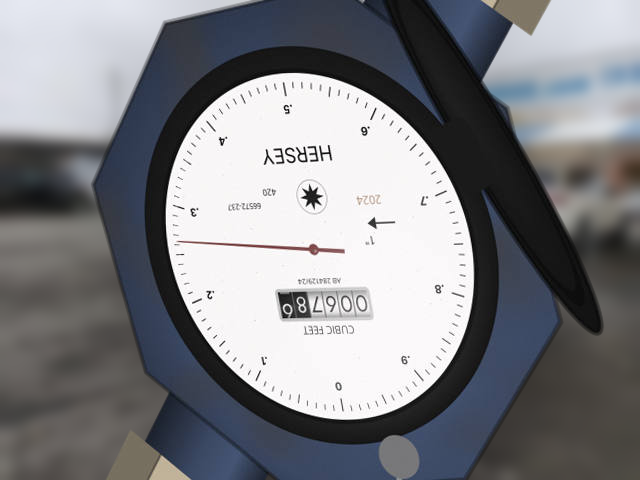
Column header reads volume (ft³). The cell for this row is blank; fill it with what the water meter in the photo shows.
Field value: 6786.26 ft³
